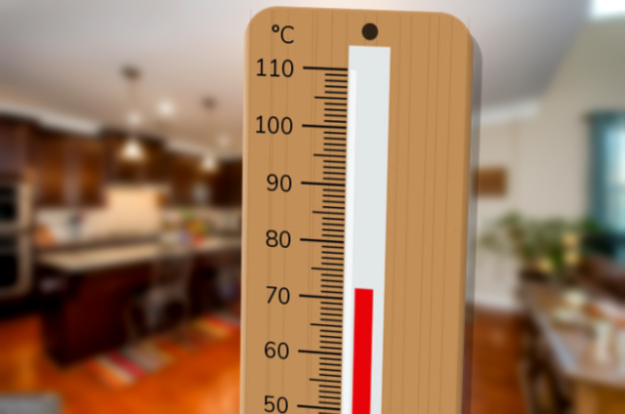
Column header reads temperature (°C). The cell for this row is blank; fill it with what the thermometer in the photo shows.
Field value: 72 °C
